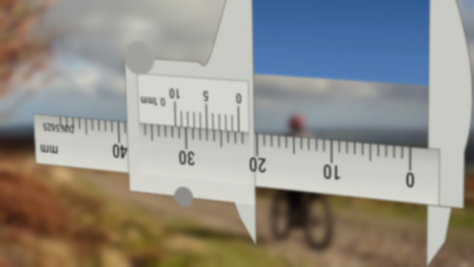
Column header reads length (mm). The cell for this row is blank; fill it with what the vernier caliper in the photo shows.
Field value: 22.5 mm
